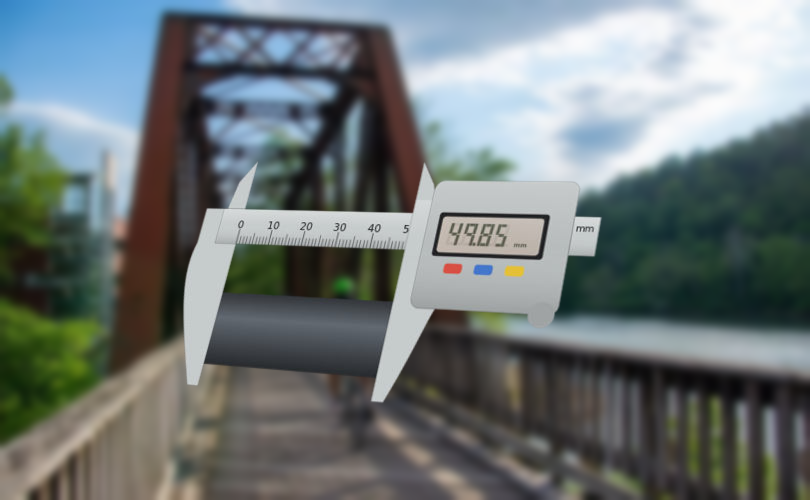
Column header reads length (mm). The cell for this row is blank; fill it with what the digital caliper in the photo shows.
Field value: 49.85 mm
